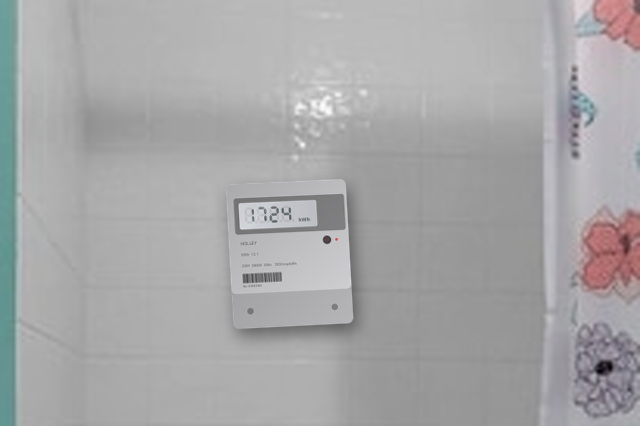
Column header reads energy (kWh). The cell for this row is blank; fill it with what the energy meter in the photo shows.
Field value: 1724 kWh
